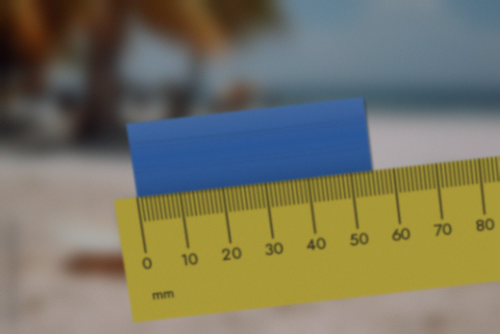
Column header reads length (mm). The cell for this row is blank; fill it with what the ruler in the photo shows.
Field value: 55 mm
